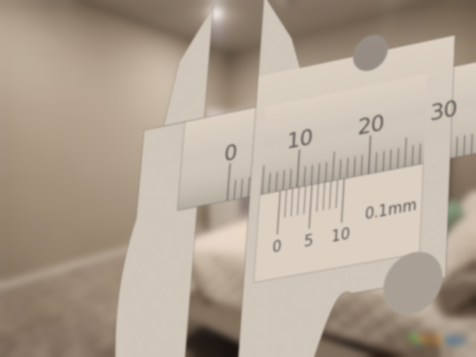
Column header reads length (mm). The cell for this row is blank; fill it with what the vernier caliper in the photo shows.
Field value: 7.6 mm
